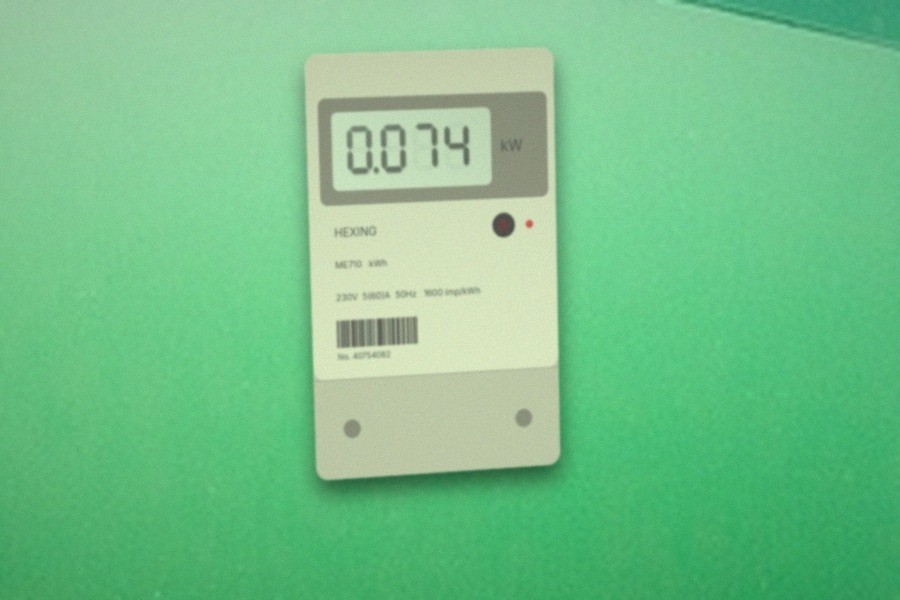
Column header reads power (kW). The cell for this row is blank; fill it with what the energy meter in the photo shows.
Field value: 0.074 kW
